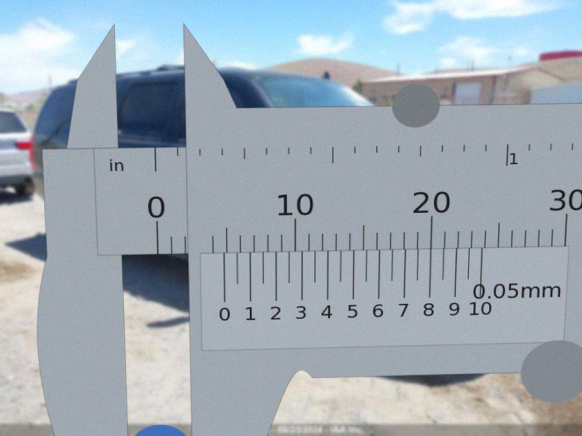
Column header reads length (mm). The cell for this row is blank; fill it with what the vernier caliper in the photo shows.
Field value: 4.8 mm
